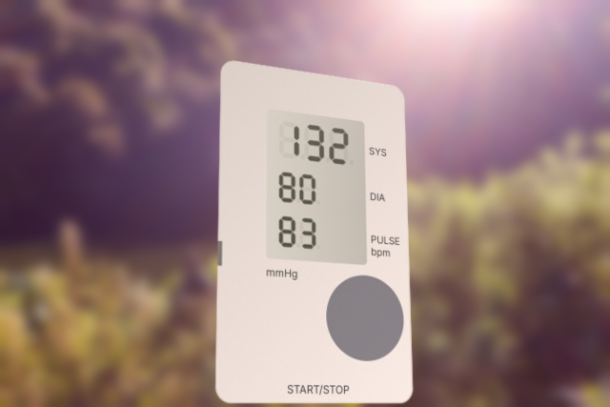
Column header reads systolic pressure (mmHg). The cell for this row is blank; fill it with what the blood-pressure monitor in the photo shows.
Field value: 132 mmHg
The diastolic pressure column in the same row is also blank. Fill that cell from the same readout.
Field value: 80 mmHg
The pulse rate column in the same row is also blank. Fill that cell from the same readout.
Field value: 83 bpm
